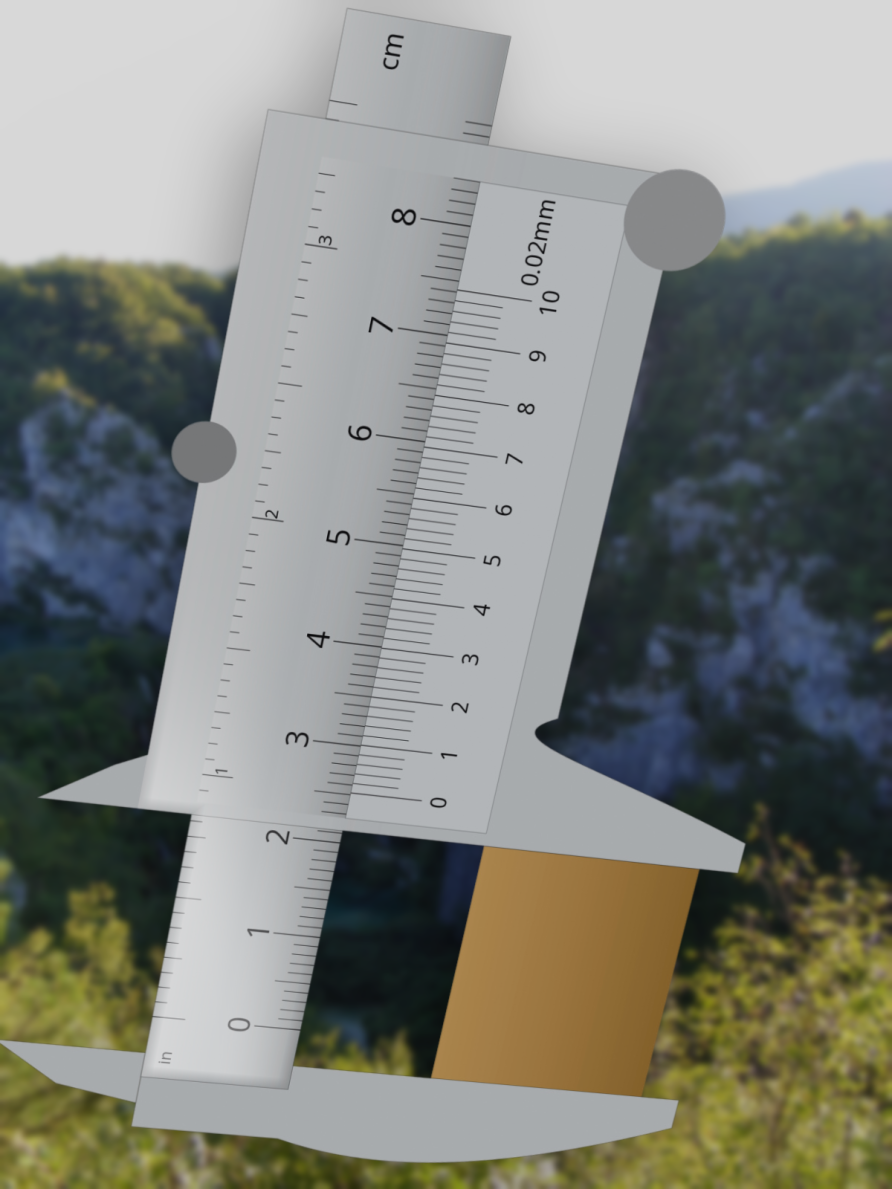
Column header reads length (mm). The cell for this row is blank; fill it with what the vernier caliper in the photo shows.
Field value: 25.2 mm
